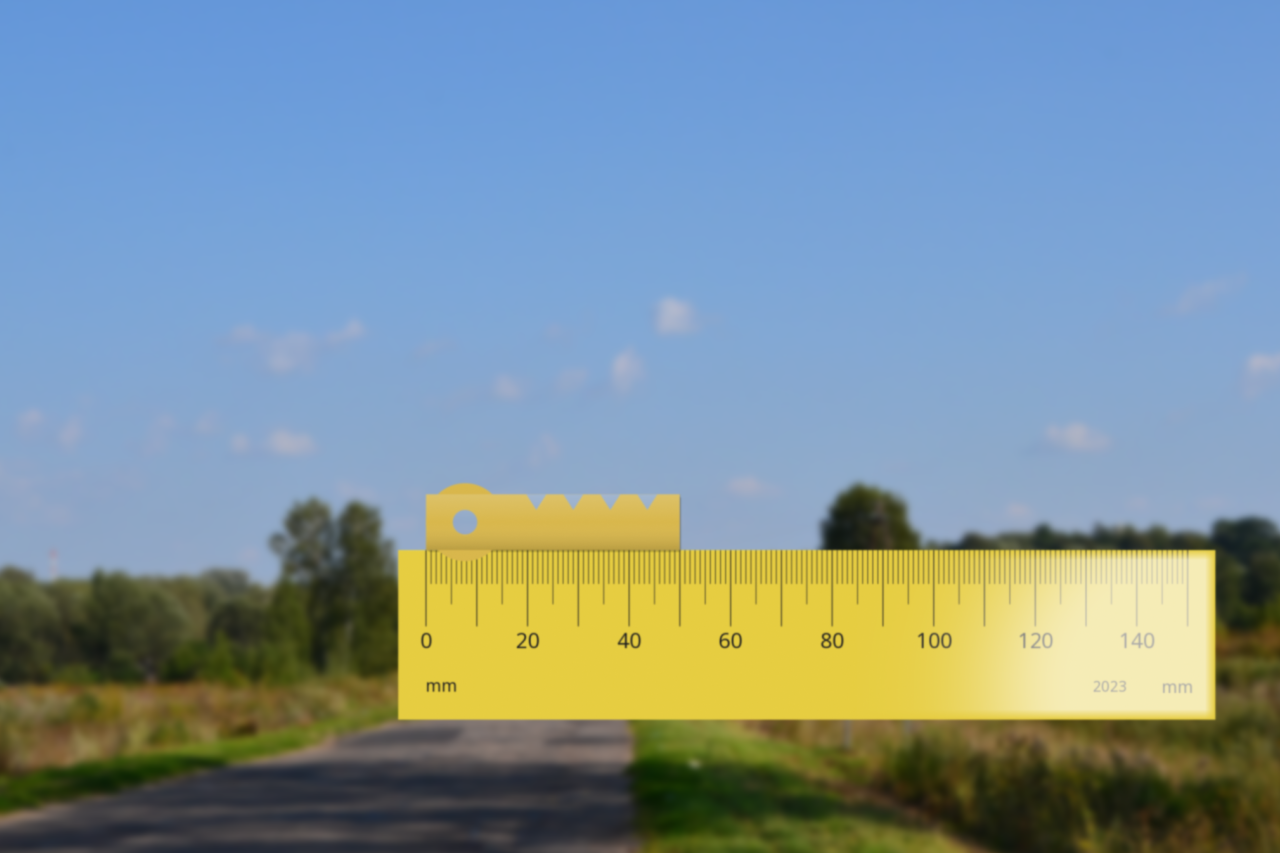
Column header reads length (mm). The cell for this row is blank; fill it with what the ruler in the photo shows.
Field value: 50 mm
